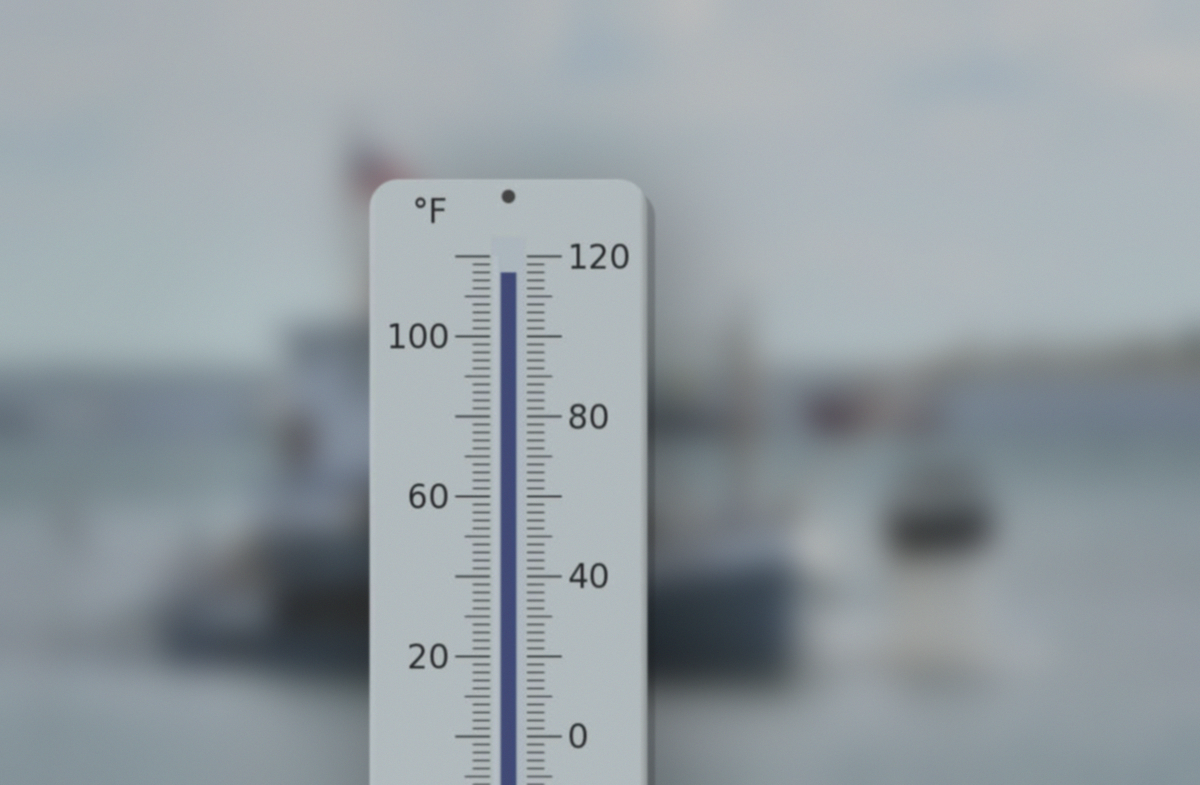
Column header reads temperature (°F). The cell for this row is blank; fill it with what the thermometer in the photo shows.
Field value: 116 °F
